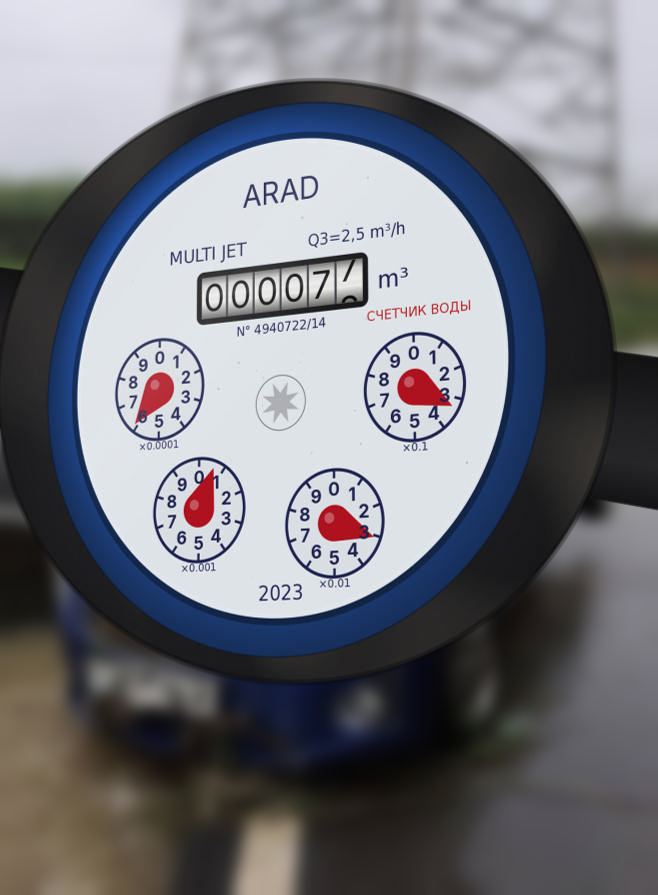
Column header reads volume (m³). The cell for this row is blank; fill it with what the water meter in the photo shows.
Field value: 77.3306 m³
